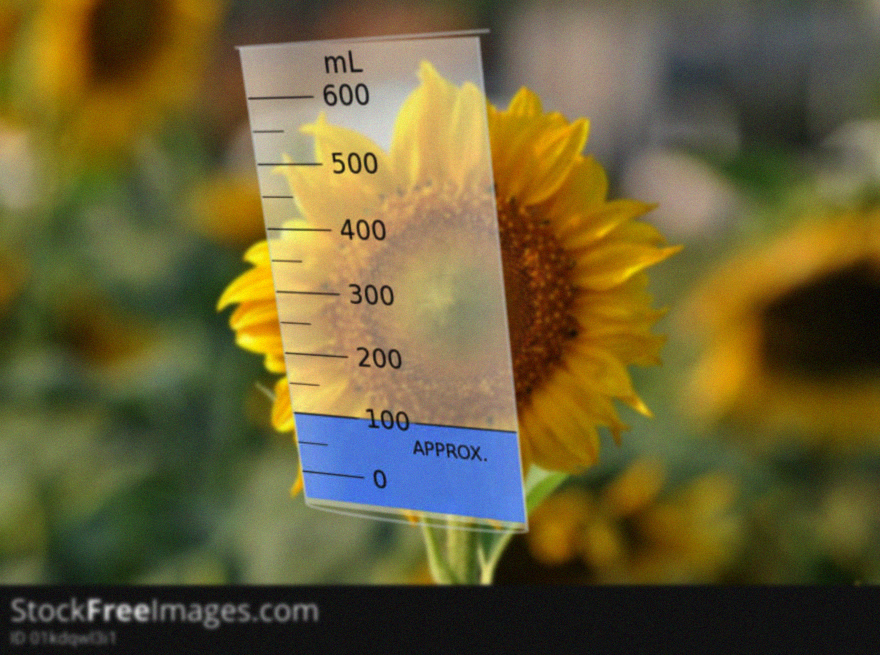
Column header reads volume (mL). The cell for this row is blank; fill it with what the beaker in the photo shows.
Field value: 100 mL
